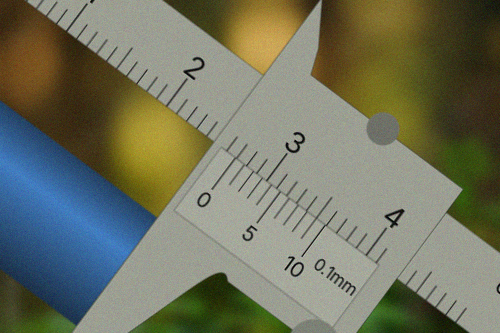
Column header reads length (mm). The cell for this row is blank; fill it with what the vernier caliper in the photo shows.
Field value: 26.9 mm
